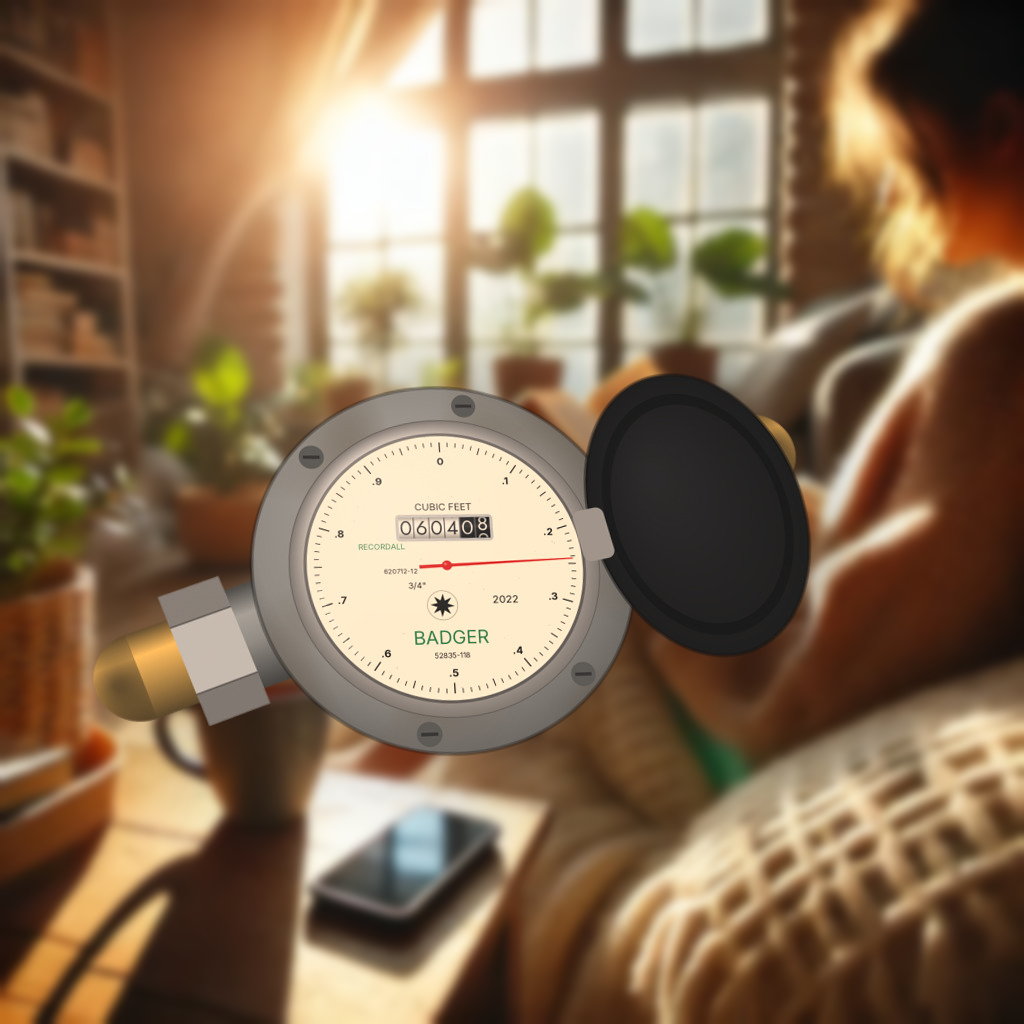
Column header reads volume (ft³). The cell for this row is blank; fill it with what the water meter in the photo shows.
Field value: 60408.24 ft³
